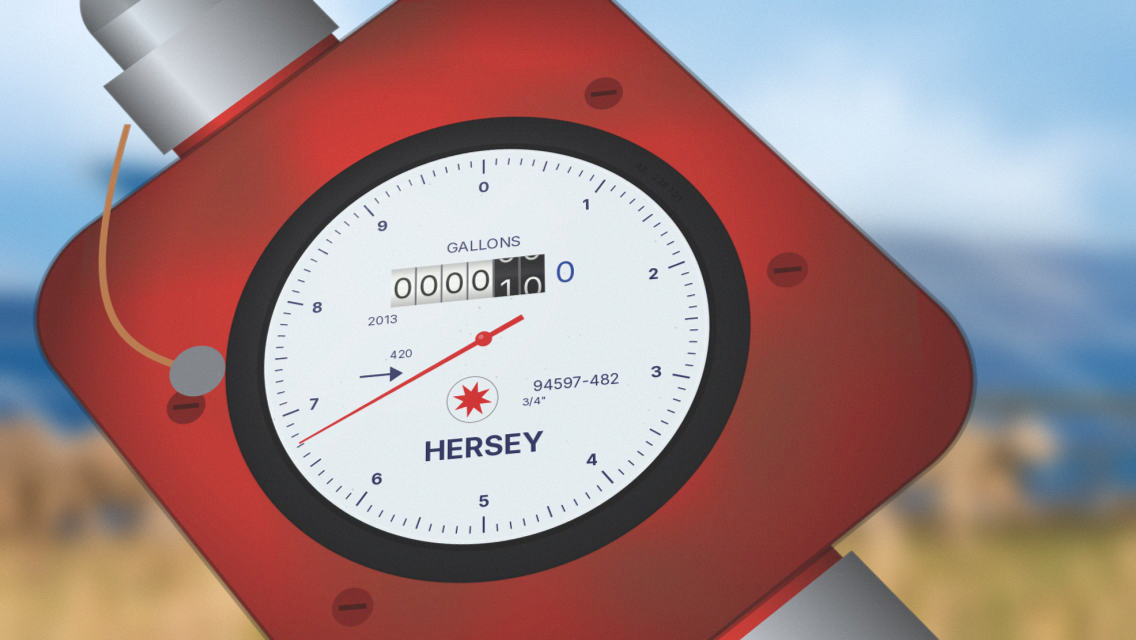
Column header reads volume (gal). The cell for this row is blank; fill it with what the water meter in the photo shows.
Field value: 96.7 gal
